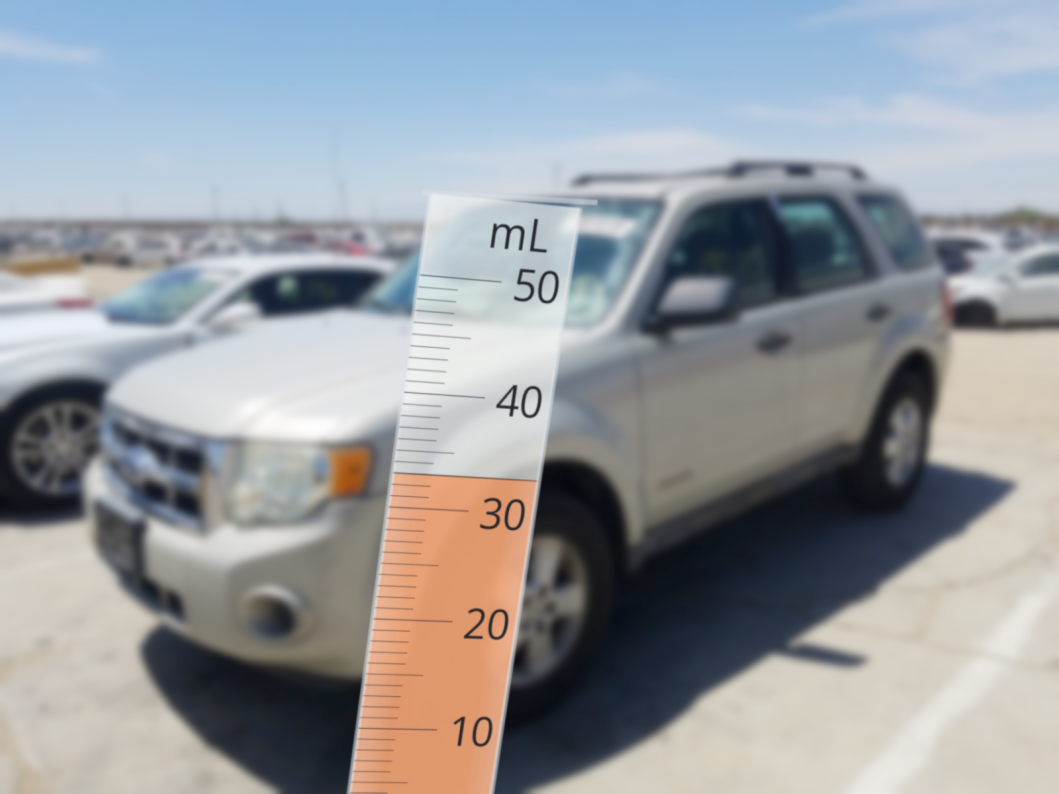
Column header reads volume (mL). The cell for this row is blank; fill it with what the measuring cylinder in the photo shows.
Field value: 33 mL
